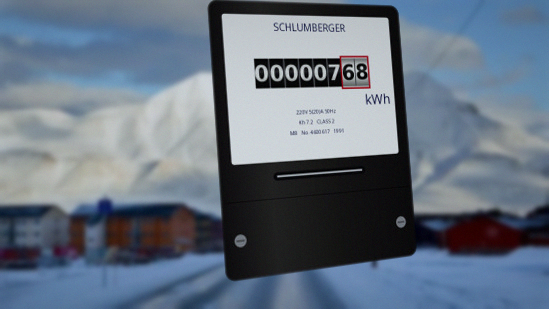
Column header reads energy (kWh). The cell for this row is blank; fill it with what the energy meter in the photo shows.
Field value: 7.68 kWh
